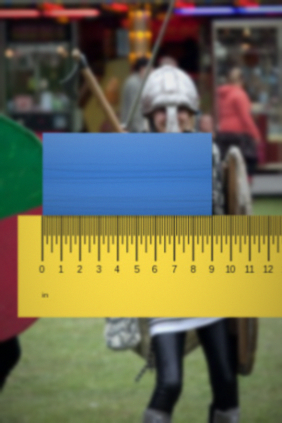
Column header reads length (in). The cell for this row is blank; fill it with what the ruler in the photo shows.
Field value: 9 in
